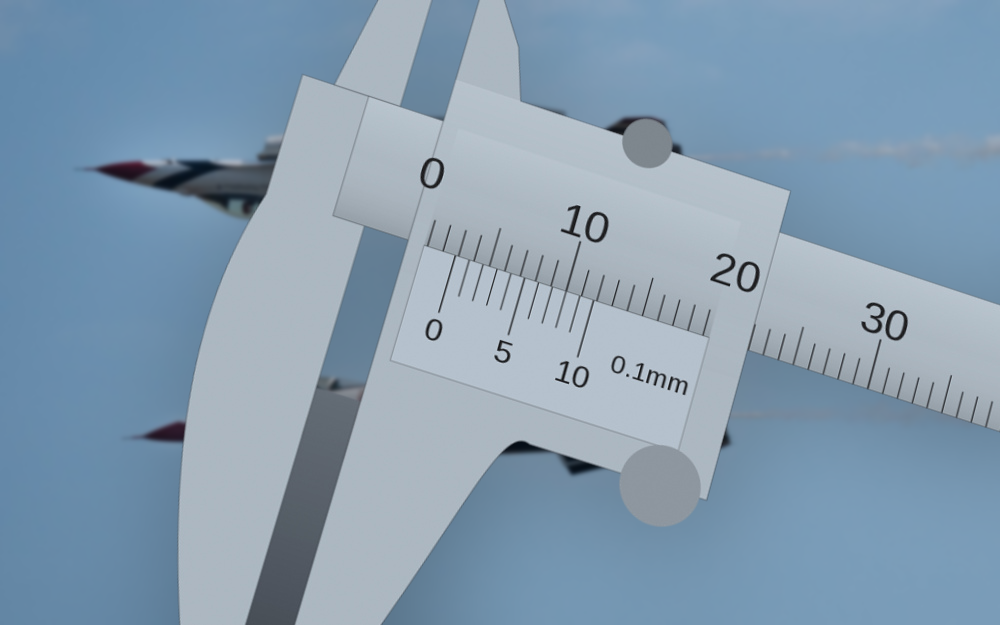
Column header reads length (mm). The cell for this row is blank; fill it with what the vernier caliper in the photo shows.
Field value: 2.8 mm
